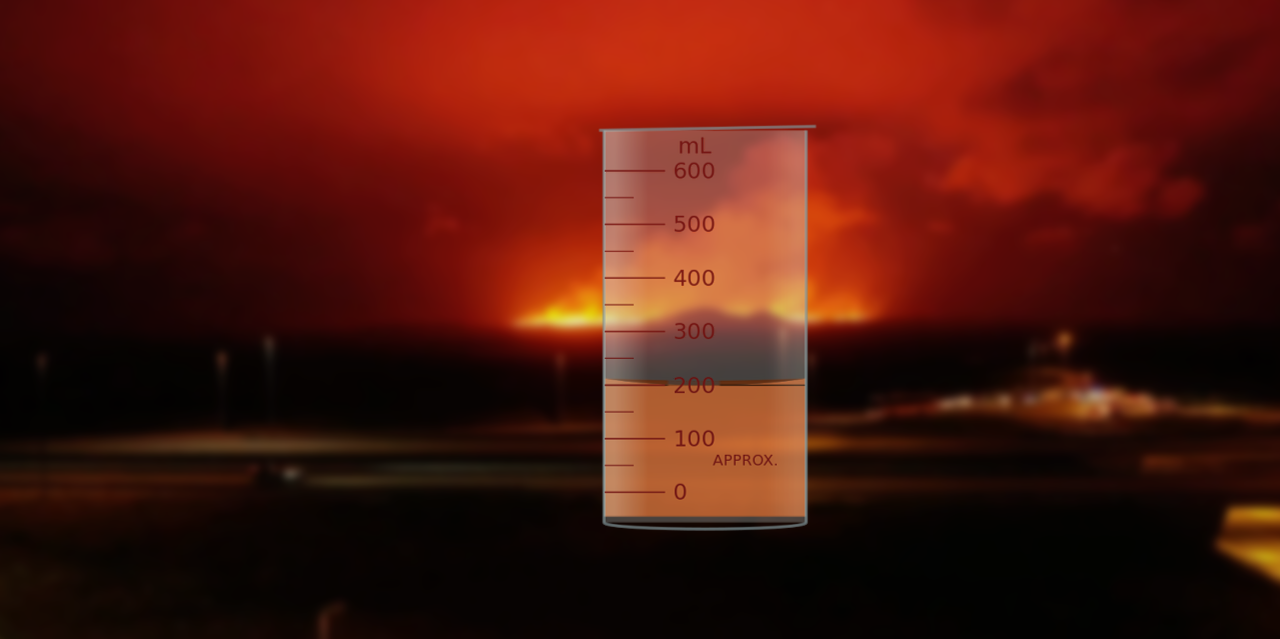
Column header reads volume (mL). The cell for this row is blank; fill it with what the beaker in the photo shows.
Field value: 200 mL
